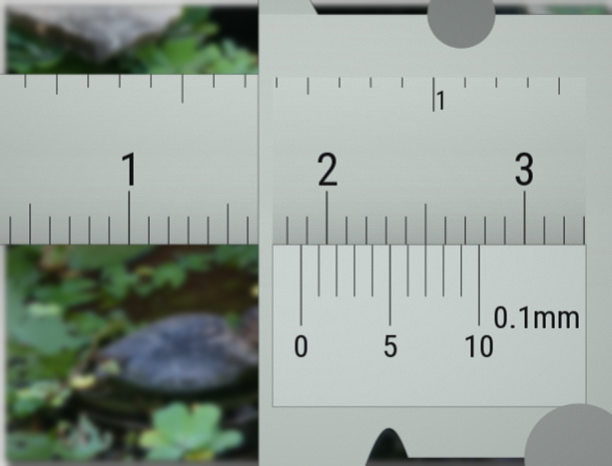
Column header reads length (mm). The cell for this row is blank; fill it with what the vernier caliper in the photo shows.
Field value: 18.7 mm
